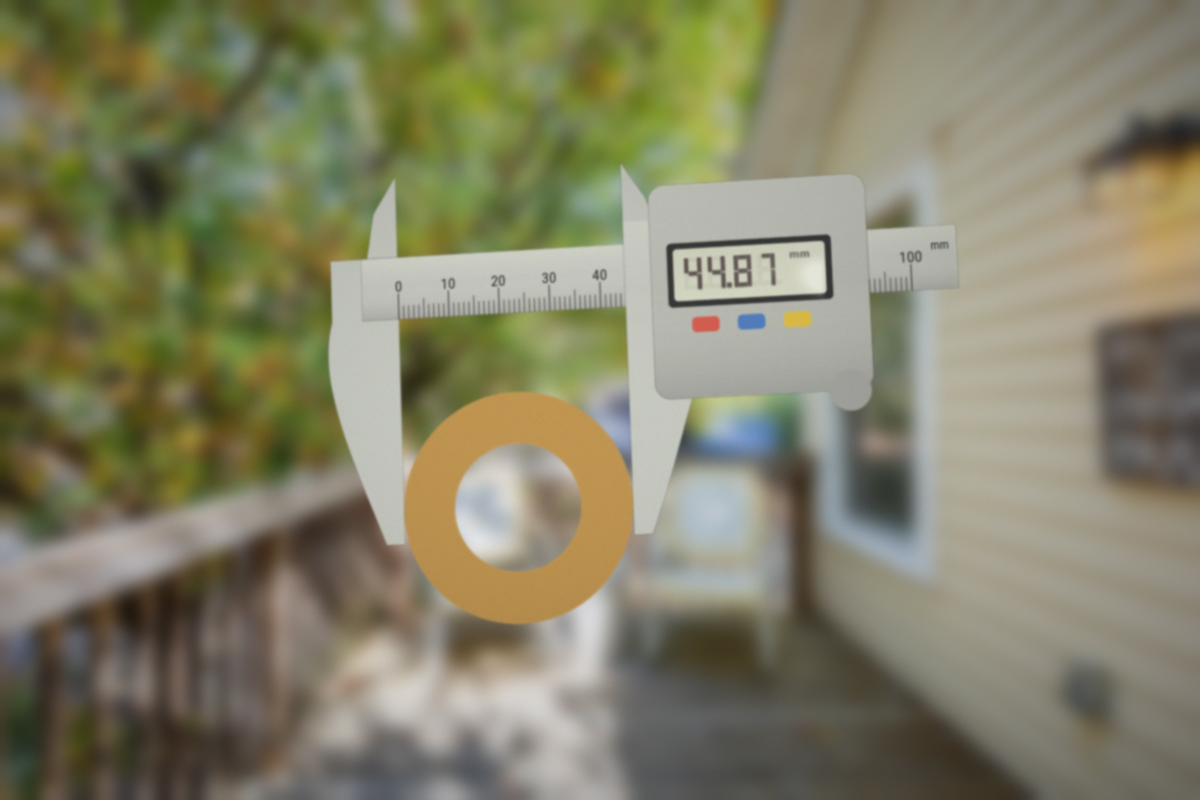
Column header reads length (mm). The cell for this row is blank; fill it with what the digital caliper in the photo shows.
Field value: 44.87 mm
